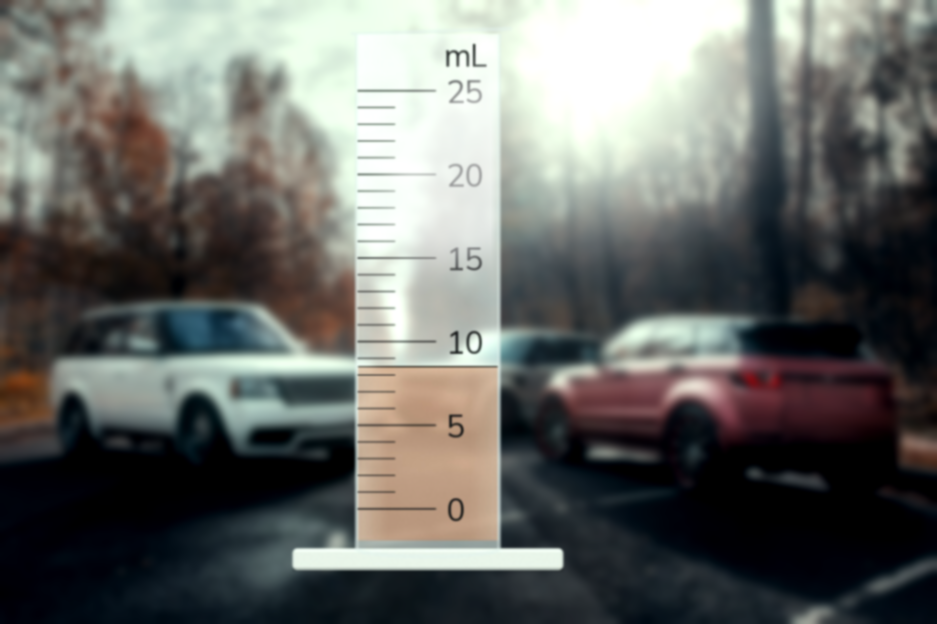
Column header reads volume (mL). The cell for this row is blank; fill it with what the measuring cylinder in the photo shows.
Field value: 8.5 mL
